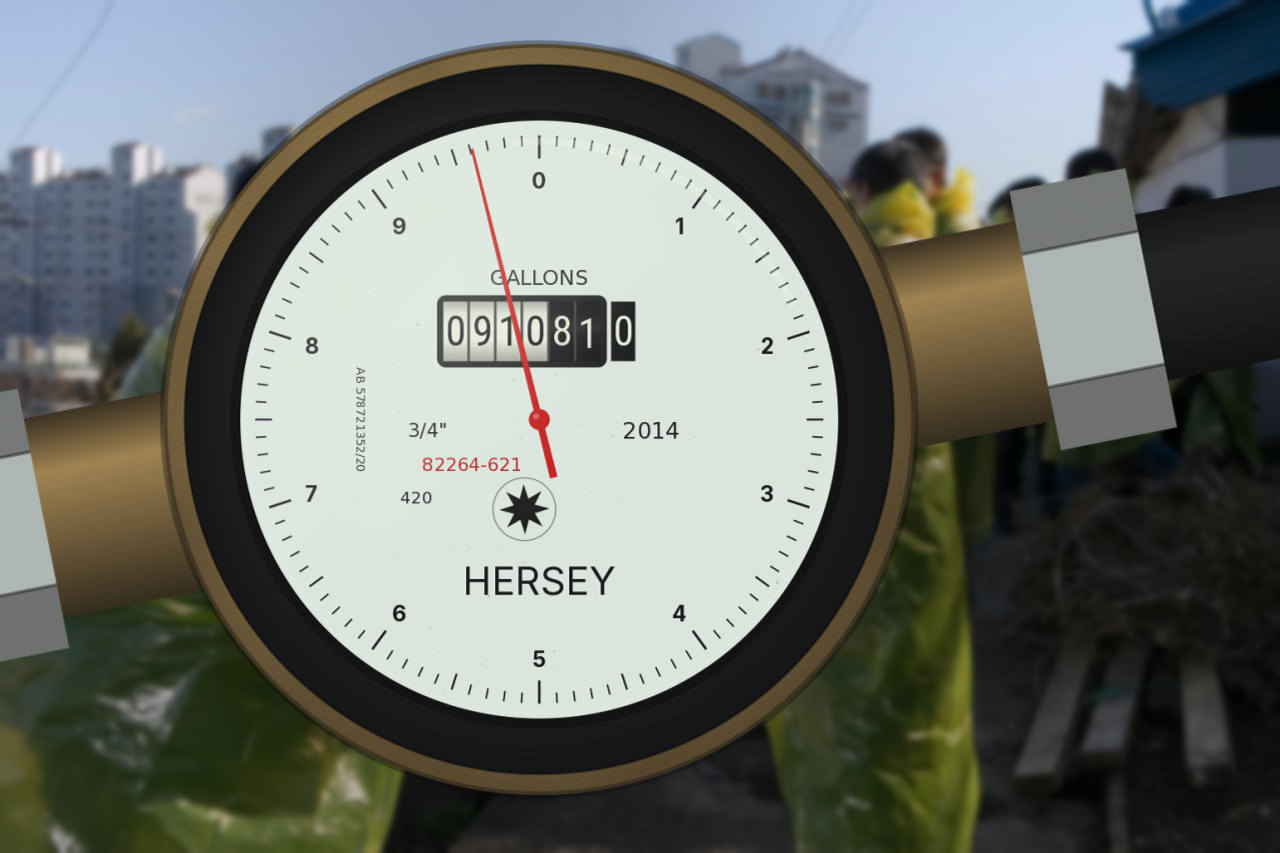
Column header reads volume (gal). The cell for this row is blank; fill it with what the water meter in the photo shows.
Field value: 910809.6 gal
